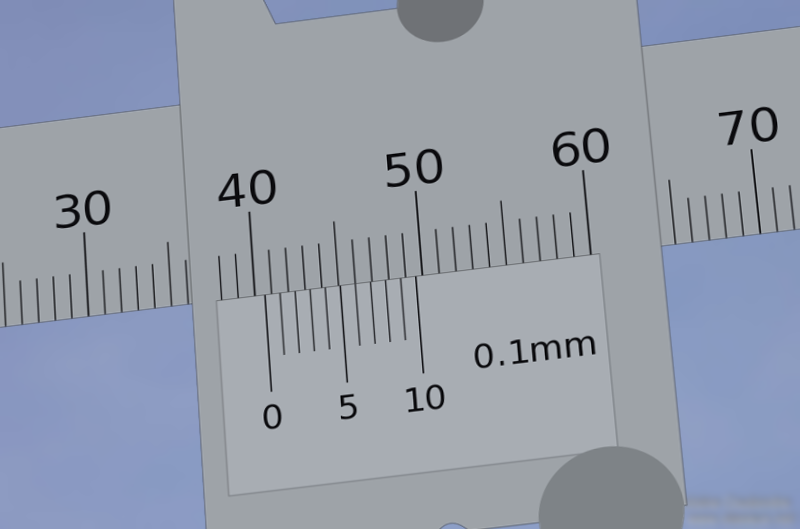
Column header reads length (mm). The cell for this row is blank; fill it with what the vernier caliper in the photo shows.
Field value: 40.6 mm
